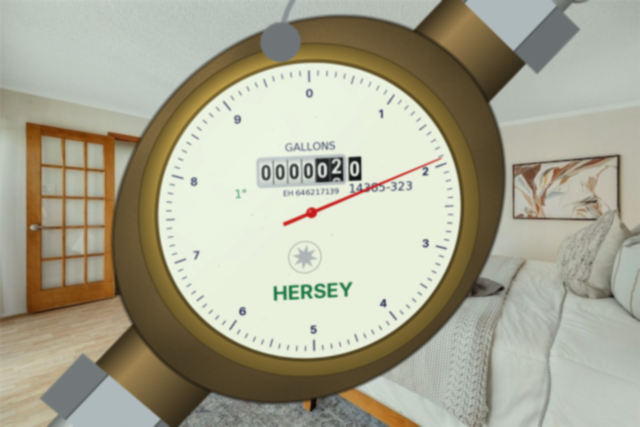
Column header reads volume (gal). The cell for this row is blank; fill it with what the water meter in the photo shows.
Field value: 21.9 gal
